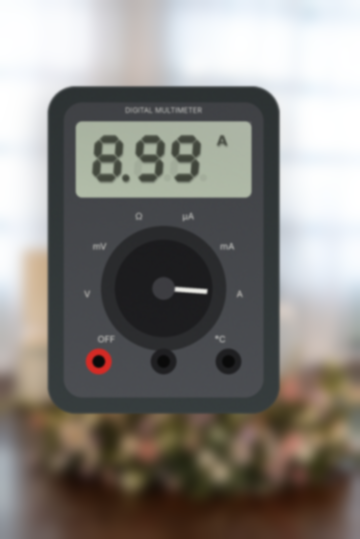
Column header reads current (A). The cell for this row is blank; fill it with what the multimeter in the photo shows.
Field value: 8.99 A
